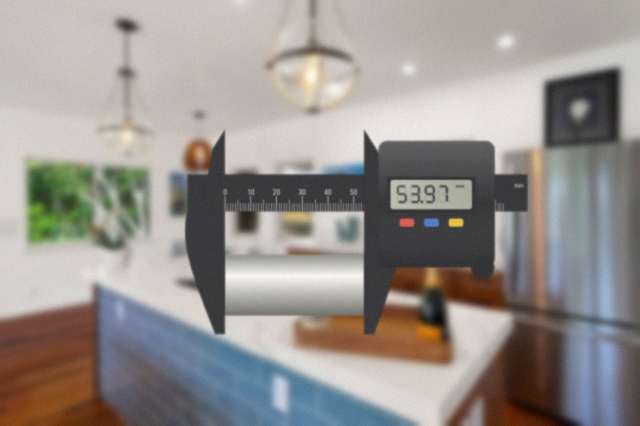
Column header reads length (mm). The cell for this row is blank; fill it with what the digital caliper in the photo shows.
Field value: 53.97 mm
